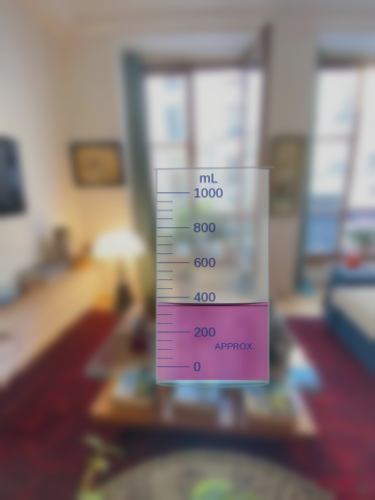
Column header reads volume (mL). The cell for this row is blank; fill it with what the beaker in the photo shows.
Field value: 350 mL
